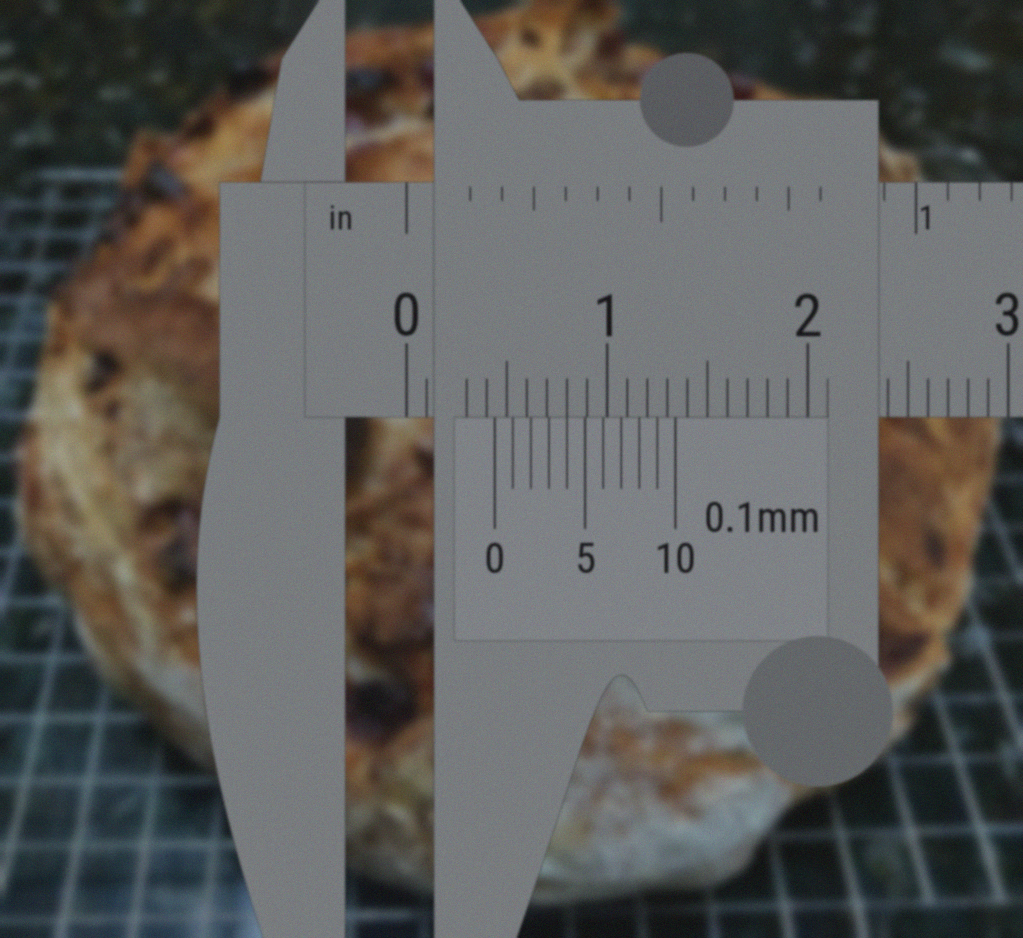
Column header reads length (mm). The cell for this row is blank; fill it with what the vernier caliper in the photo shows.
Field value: 4.4 mm
